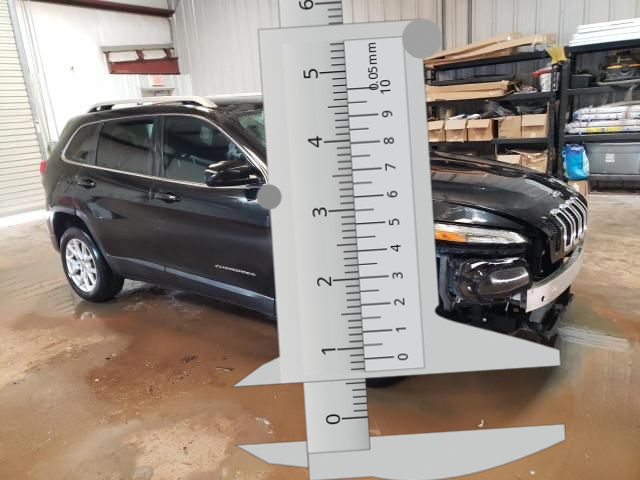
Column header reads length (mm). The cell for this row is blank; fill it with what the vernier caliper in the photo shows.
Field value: 8.4 mm
